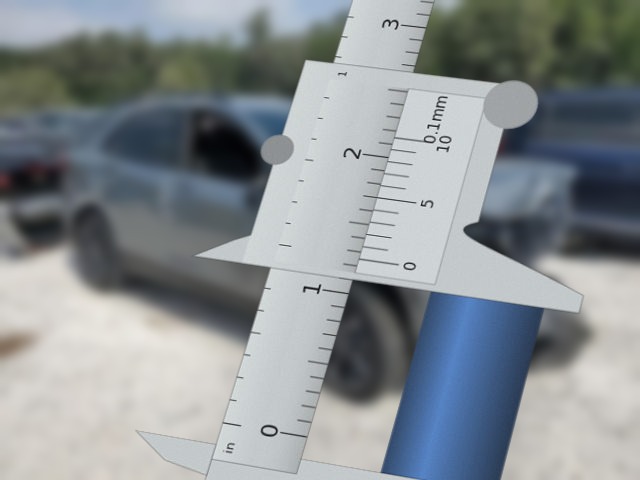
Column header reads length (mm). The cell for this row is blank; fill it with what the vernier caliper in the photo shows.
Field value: 12.5 mm
